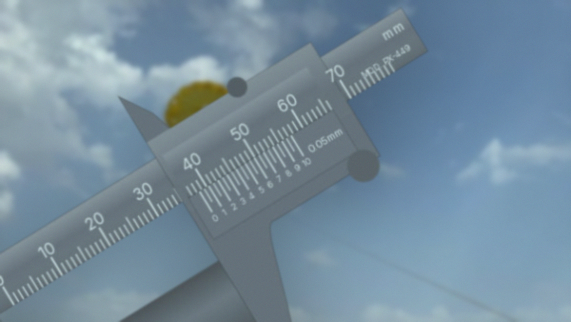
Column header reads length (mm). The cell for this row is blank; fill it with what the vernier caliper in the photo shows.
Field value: 38.5 mm
